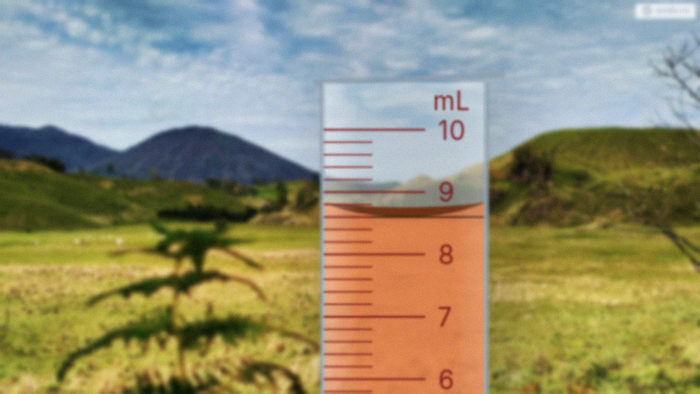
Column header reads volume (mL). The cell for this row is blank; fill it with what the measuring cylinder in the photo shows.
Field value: 8.6 mL
